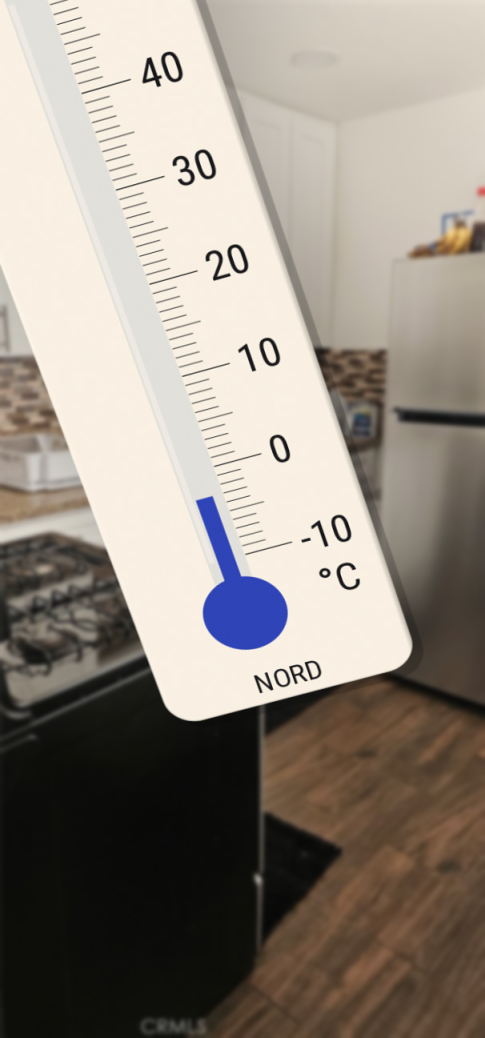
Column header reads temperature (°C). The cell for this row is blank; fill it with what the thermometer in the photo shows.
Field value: -3 °C
